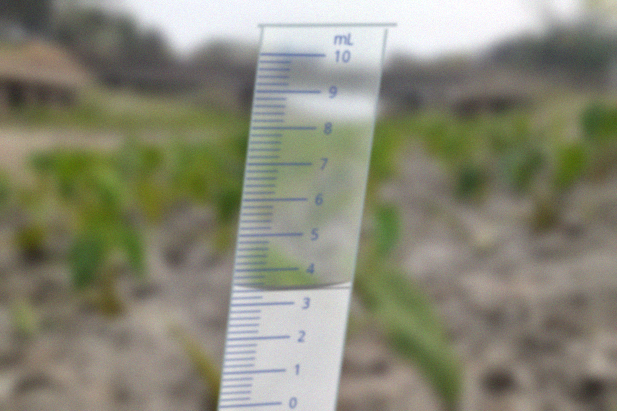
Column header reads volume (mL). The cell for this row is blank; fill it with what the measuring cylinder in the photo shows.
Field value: 3.4 mL
